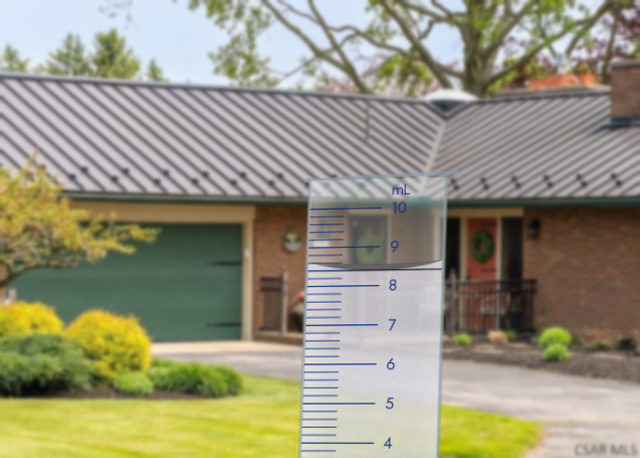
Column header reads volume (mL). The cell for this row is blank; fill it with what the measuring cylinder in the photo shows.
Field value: 8.4 mL
